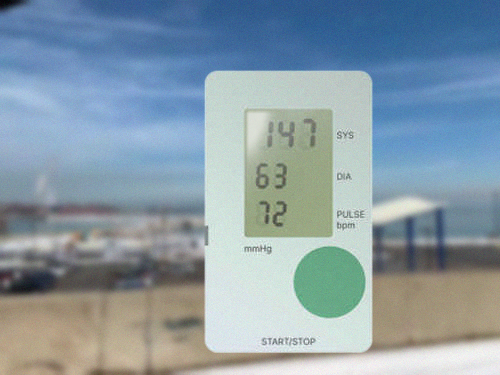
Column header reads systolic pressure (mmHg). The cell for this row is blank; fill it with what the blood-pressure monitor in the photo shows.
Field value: 147 mmHg
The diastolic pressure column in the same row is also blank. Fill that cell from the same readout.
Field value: 63 mmHg
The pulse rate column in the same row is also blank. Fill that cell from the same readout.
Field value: 72 bpm
